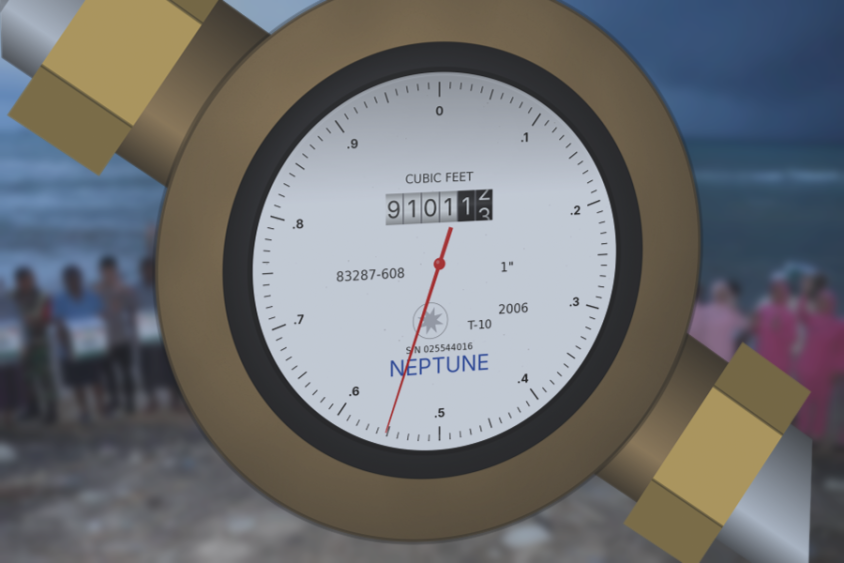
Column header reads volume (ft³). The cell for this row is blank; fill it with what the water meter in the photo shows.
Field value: 910112.55 ft³
